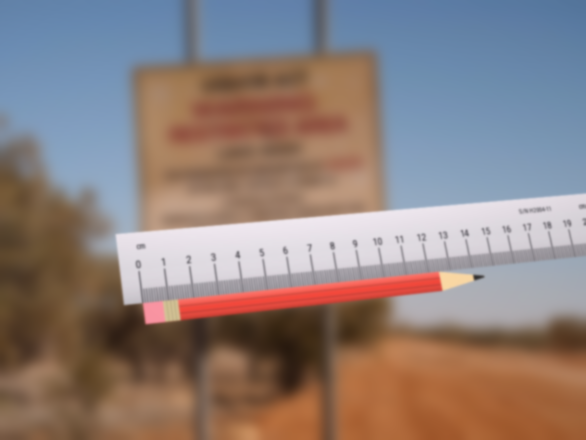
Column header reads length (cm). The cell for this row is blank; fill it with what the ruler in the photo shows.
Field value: 14.5 cm
